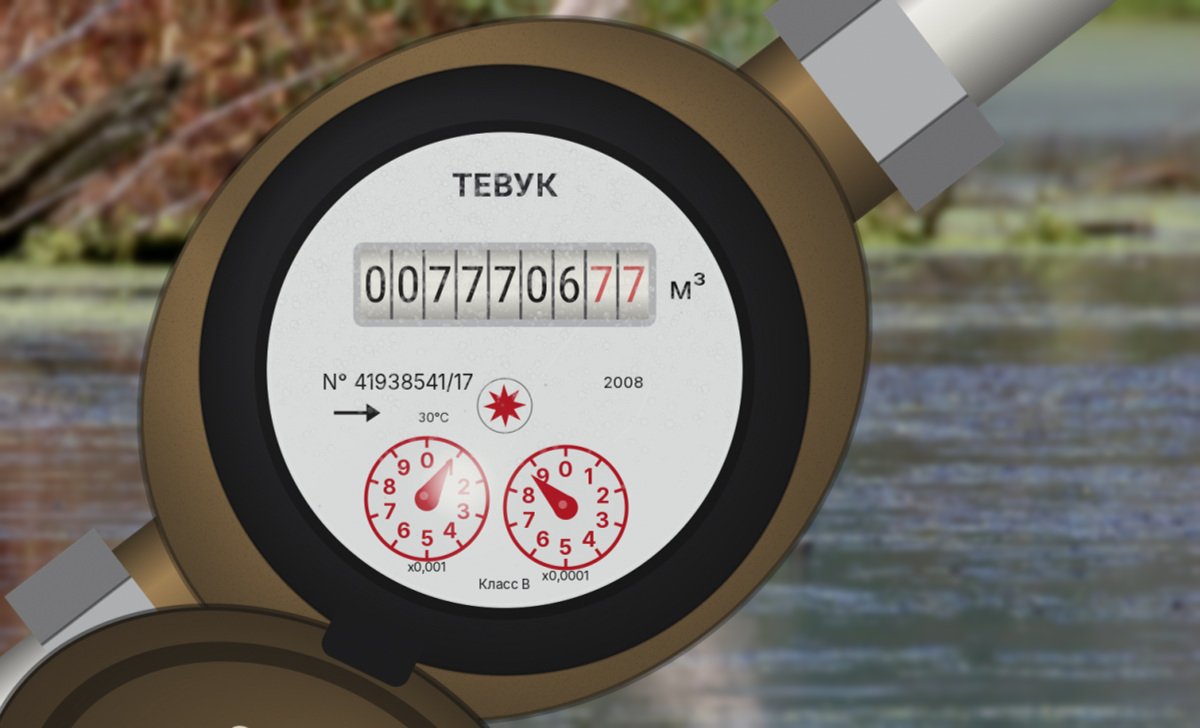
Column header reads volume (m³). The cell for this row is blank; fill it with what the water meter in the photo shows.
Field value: 77706.7708 m³
